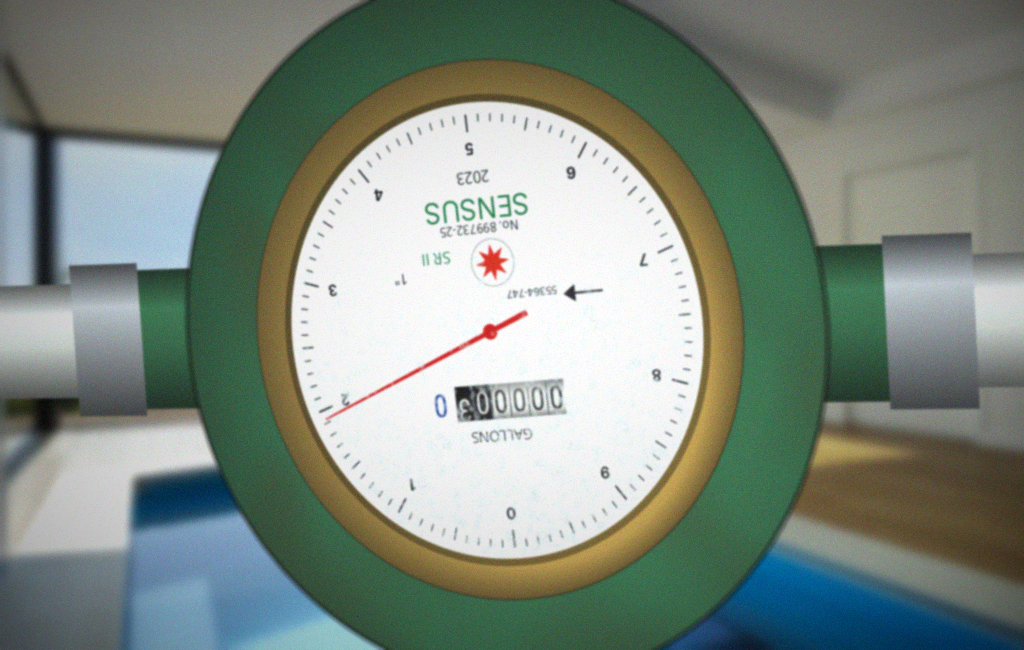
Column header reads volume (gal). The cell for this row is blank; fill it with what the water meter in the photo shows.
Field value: 31.9 gal
